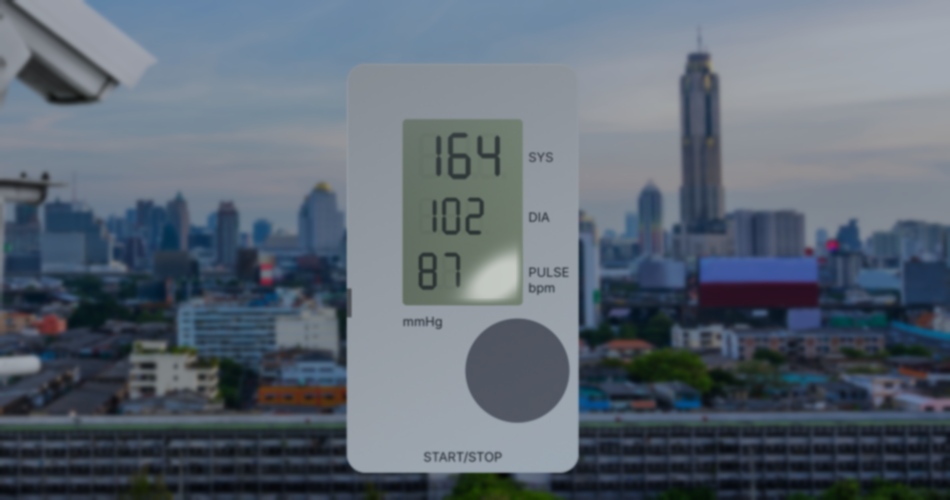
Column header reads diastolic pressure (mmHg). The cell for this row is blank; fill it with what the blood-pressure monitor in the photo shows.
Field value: 102 mmHg
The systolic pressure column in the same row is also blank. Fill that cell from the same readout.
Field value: 164 mmHg
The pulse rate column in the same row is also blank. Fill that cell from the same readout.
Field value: 87 bpm
